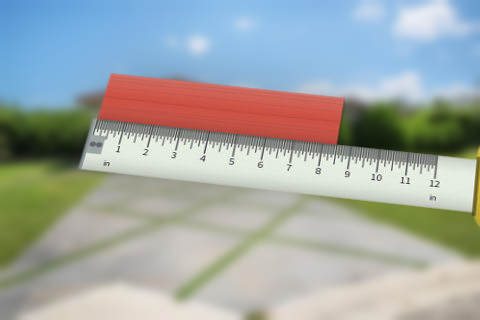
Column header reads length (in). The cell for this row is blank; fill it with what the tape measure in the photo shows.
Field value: 8.5 in
